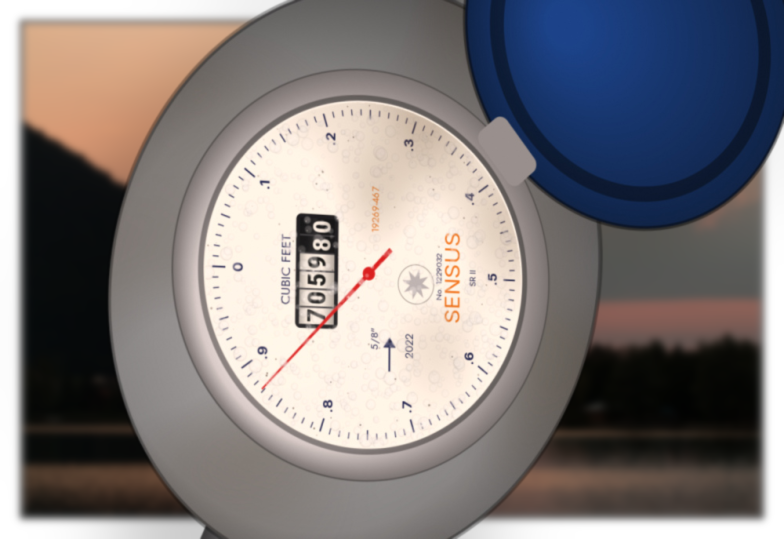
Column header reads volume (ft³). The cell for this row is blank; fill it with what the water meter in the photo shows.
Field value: 705979.87 ft³
